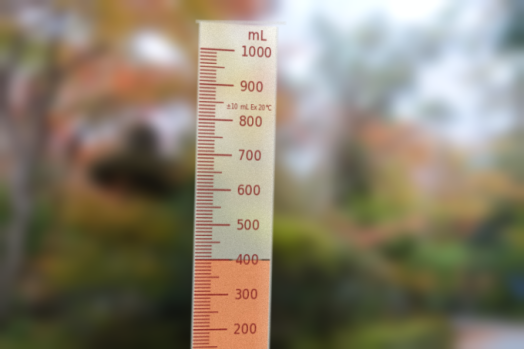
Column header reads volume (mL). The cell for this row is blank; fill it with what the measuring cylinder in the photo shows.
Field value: 400 mL
